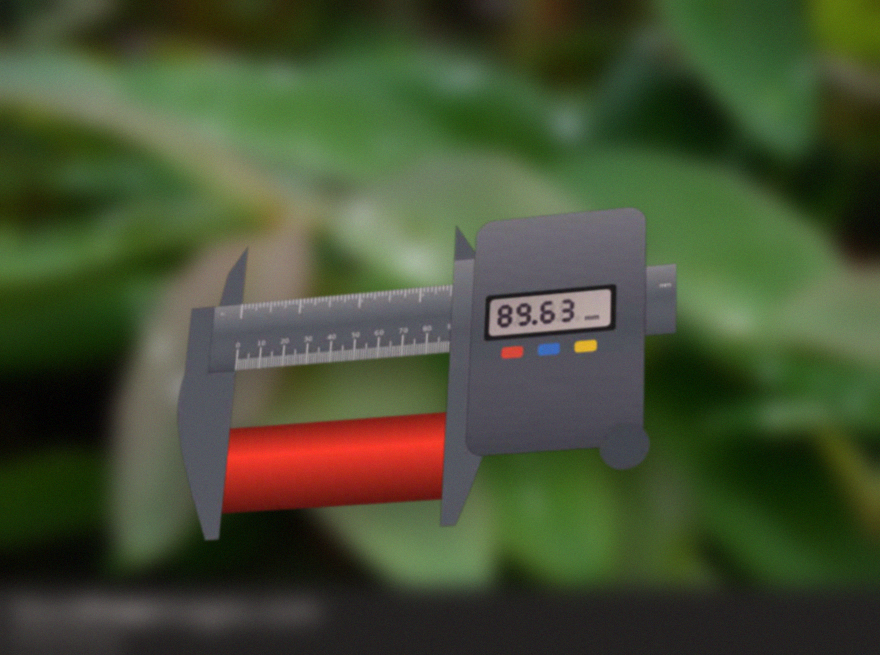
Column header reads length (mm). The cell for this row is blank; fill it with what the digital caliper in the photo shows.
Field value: 89.63 mm
